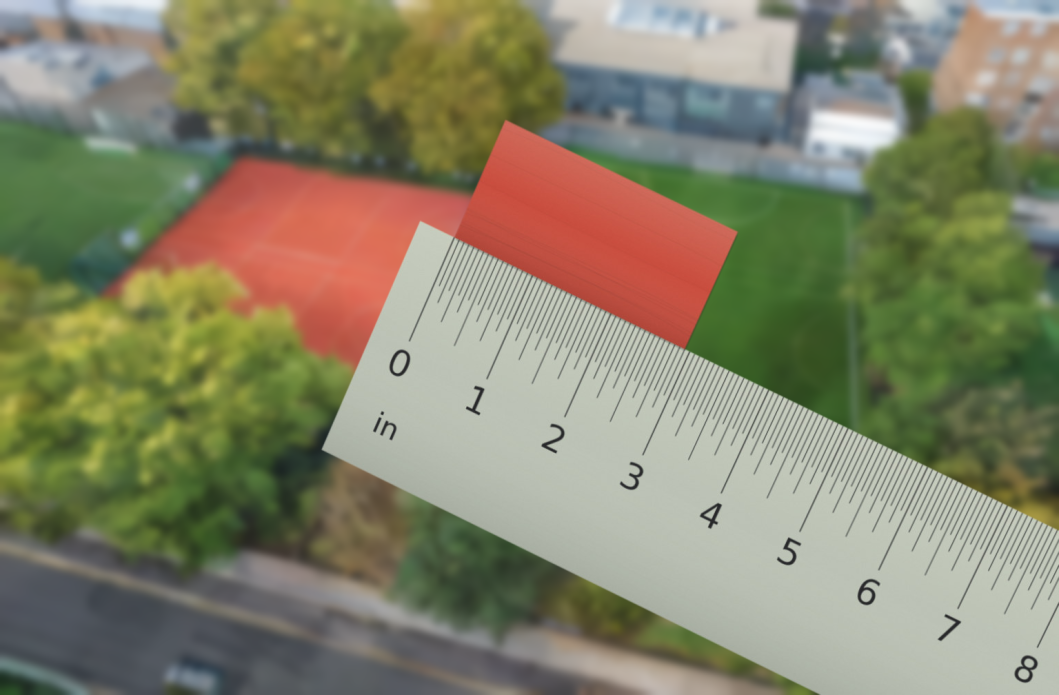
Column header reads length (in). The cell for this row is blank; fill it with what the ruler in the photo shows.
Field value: 2.9375 in
